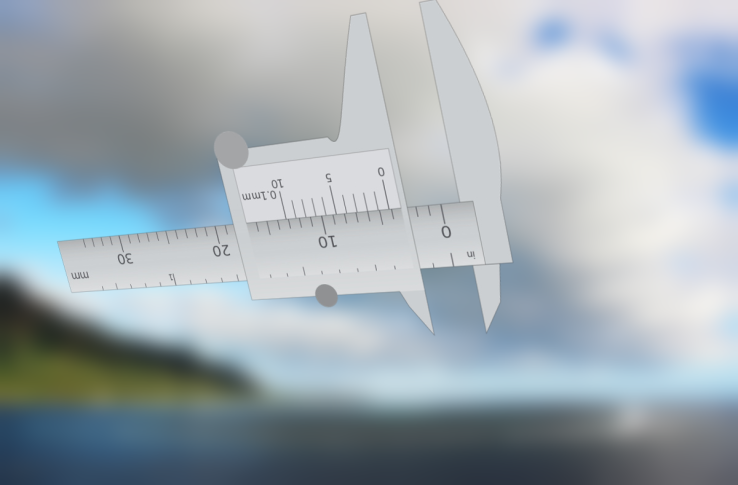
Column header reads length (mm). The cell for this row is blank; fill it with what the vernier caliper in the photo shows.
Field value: 4.2 mm
